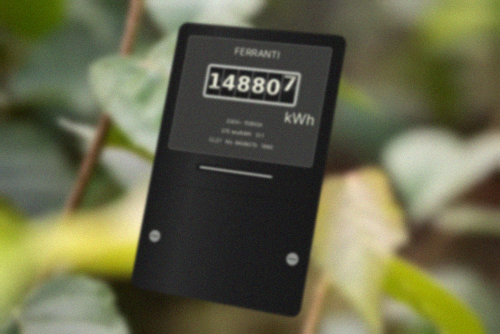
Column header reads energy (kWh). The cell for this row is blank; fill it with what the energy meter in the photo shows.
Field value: 148807 kWh
